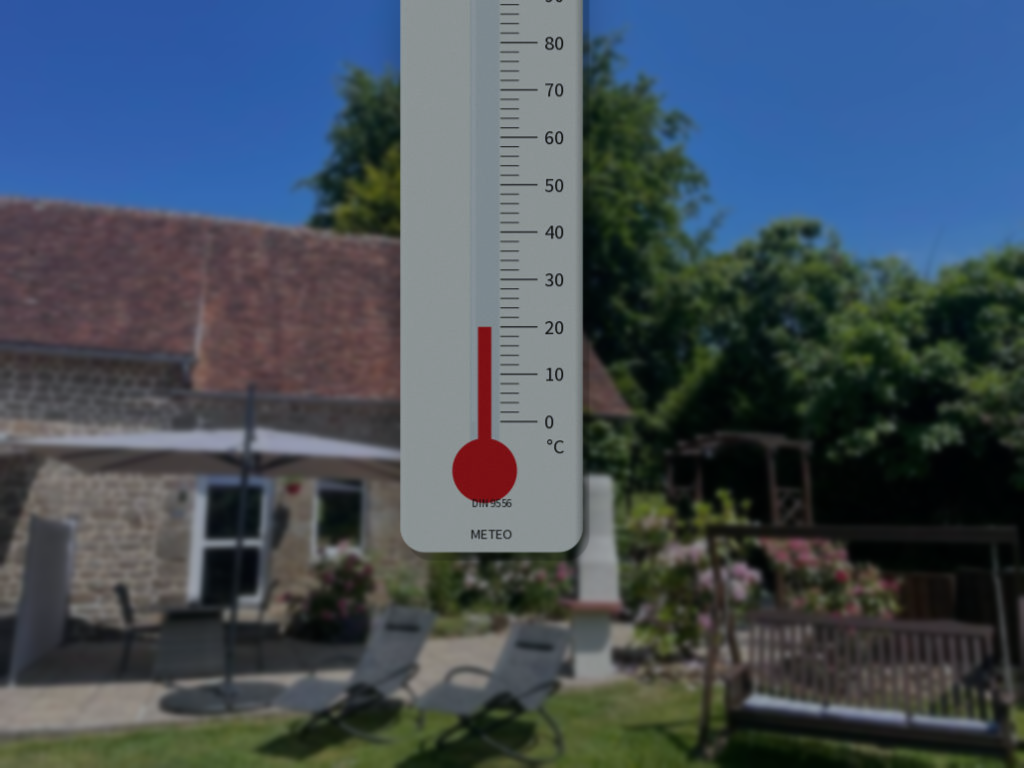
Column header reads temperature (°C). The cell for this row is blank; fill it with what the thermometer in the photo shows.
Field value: 20 °C
